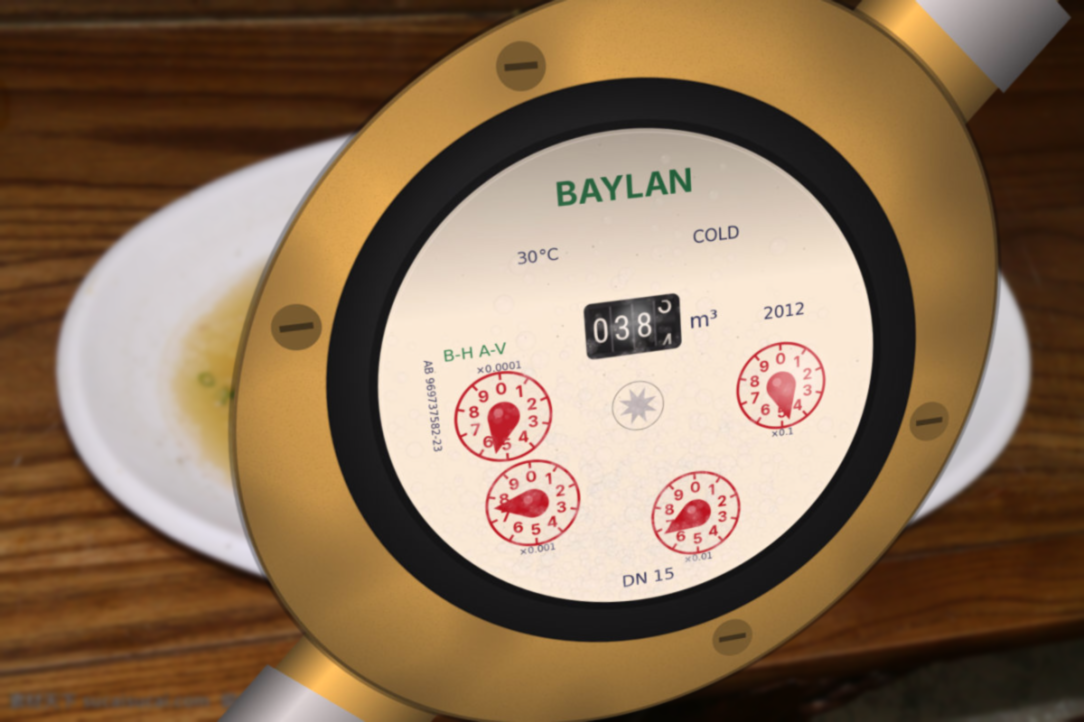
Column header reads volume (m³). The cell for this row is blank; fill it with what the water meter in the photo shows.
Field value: 383.4675 m³
